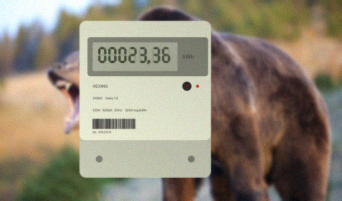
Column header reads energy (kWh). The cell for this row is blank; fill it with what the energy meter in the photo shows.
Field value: 23.36 kWh
